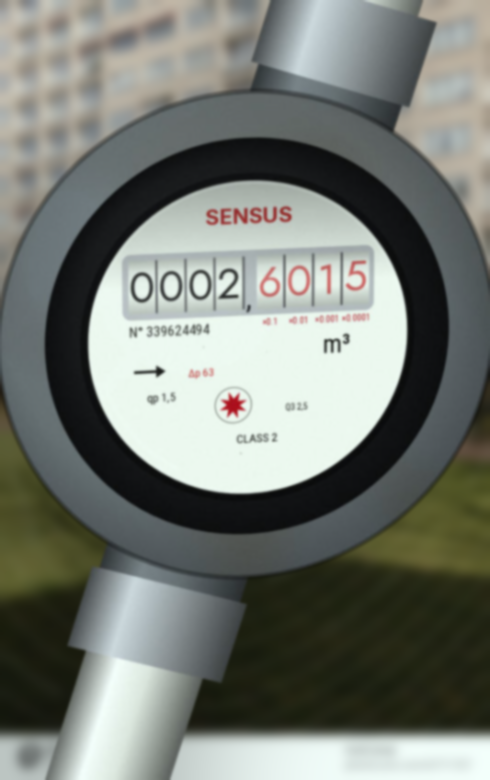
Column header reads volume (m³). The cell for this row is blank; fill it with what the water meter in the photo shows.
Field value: 2.6015 m³
